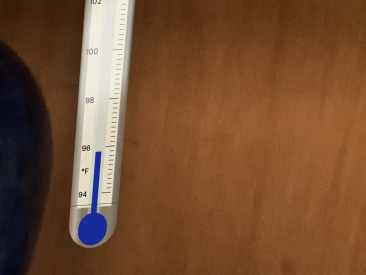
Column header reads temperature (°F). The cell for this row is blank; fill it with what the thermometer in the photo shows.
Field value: 95.8 °F
